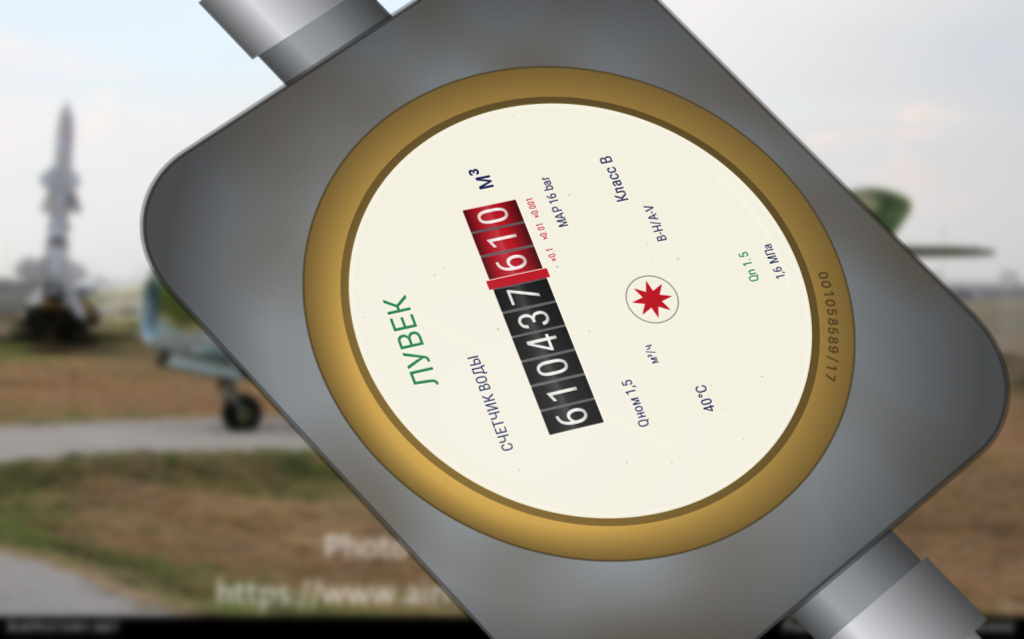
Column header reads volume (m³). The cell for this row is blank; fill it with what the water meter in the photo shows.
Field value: 610437.610 m³
